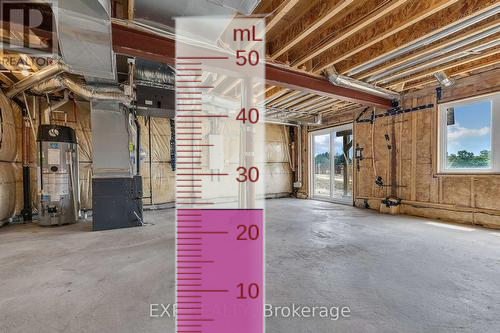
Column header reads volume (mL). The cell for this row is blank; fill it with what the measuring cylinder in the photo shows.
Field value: 24 mL
